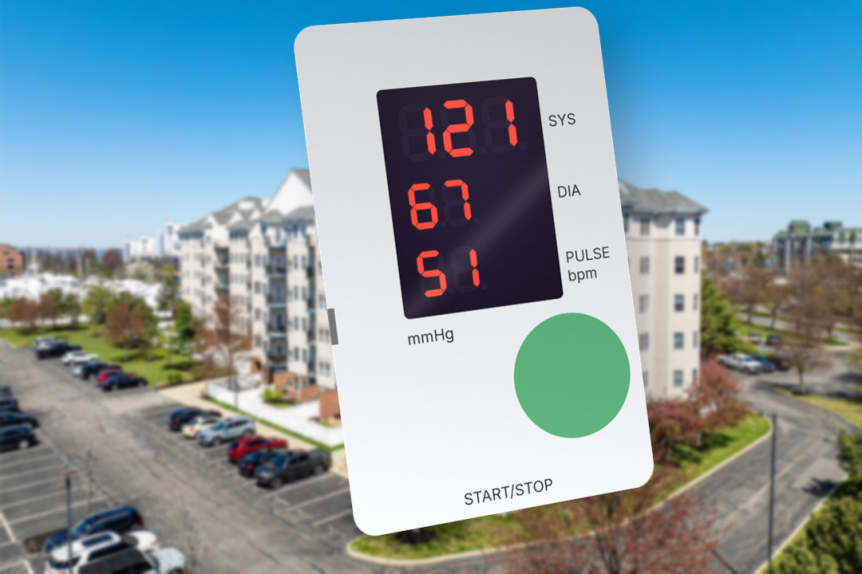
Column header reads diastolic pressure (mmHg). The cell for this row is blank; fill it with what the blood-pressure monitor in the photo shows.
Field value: 67 mmHg
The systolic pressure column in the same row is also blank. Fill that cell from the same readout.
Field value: 121 mmHg
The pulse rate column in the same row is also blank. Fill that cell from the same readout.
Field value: 51 bpm
